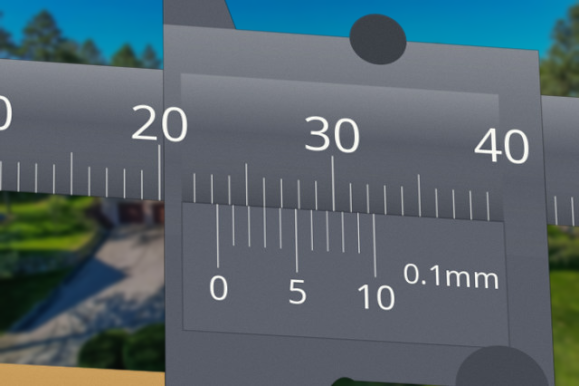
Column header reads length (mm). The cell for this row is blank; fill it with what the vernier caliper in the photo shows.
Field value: 23.3 mm
